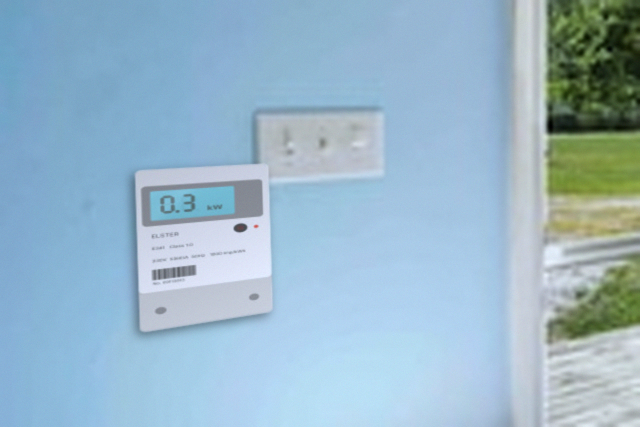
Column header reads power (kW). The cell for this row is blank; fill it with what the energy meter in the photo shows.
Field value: 0.3 kW
